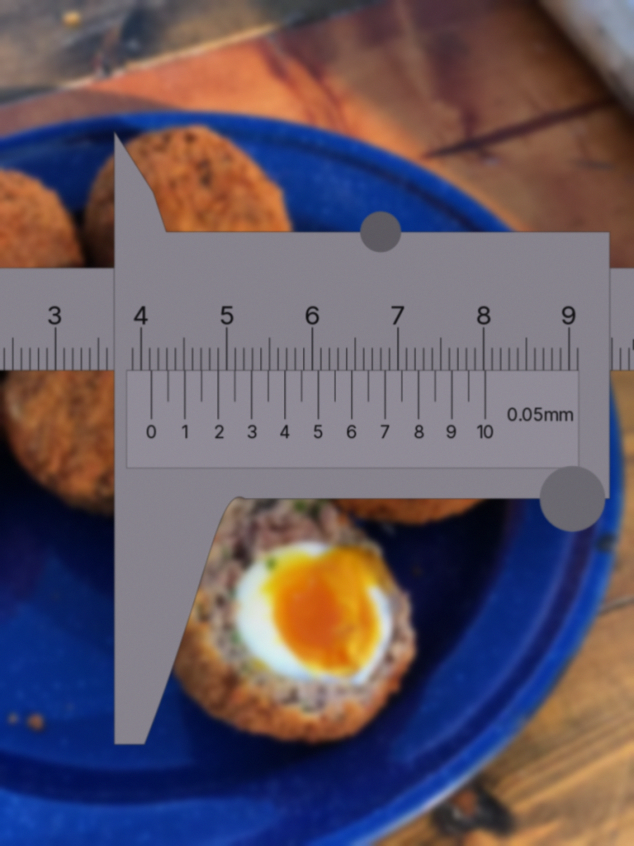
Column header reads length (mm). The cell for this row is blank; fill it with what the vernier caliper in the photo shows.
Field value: 41.2 mm
